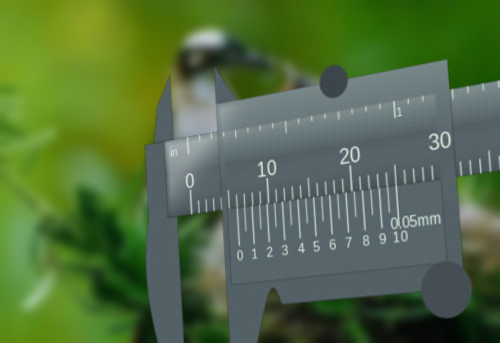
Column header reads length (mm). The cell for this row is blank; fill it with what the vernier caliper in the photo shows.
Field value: 6.0 mm
